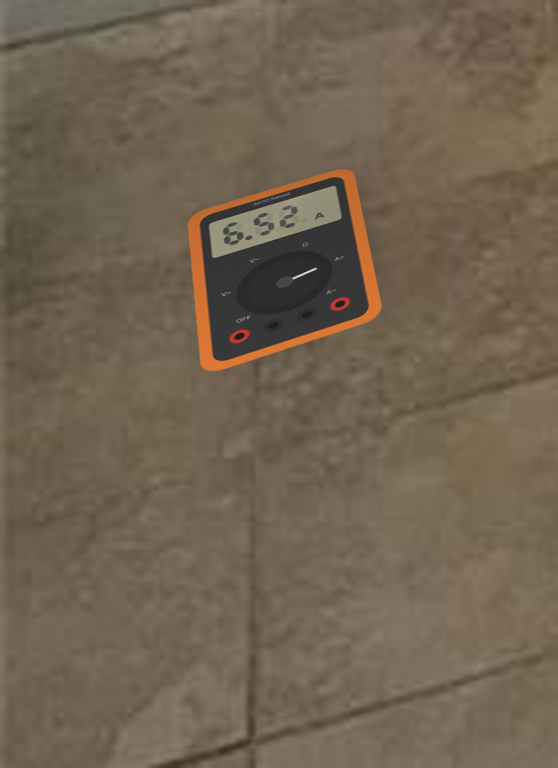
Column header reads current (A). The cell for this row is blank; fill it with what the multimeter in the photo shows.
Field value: 6.52 A
